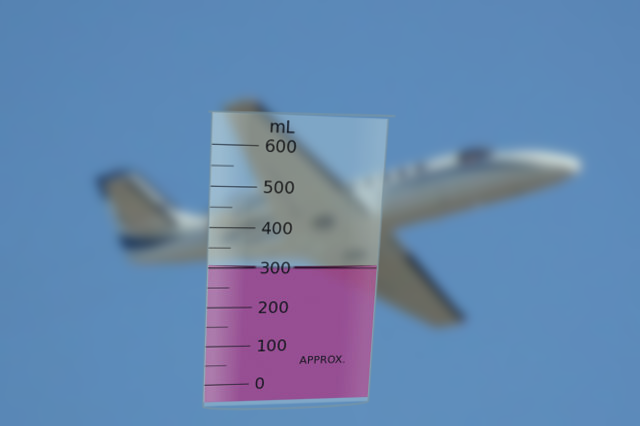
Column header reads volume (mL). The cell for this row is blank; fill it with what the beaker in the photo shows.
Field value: 300 mL
